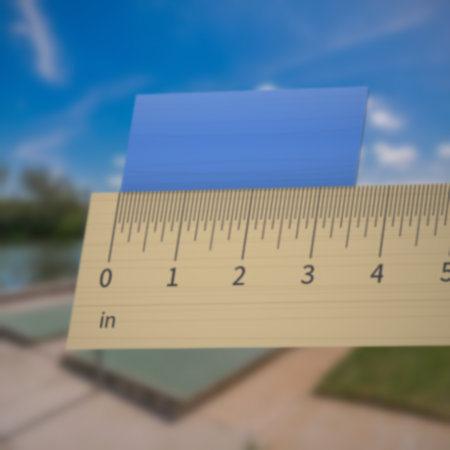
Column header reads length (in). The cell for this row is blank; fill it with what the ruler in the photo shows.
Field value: 3.5 in
